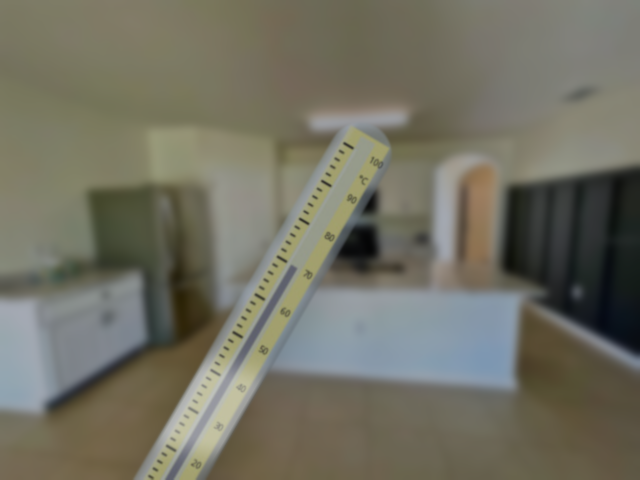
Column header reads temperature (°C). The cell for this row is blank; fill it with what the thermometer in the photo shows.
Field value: 70 °C
